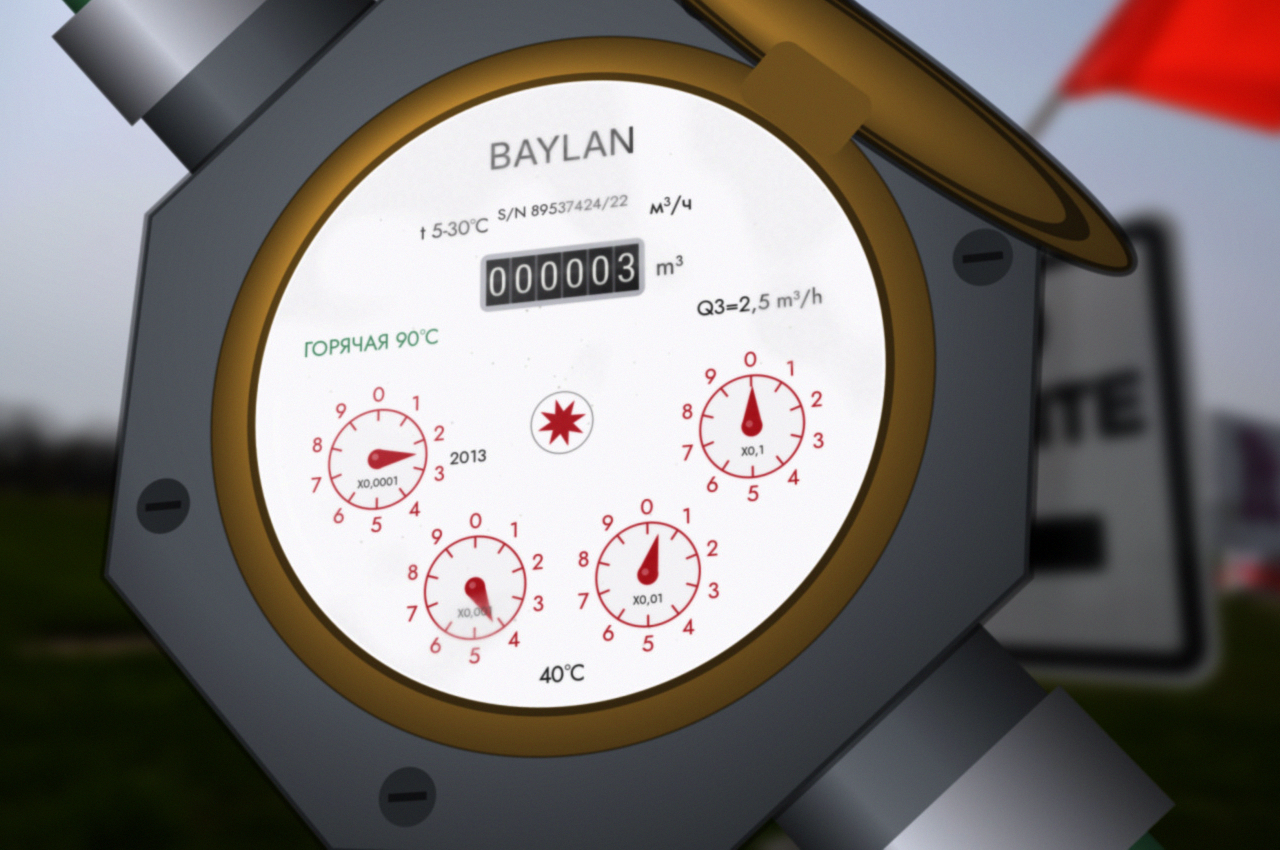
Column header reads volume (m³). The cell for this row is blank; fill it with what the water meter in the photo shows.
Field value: 3.0042 m³
